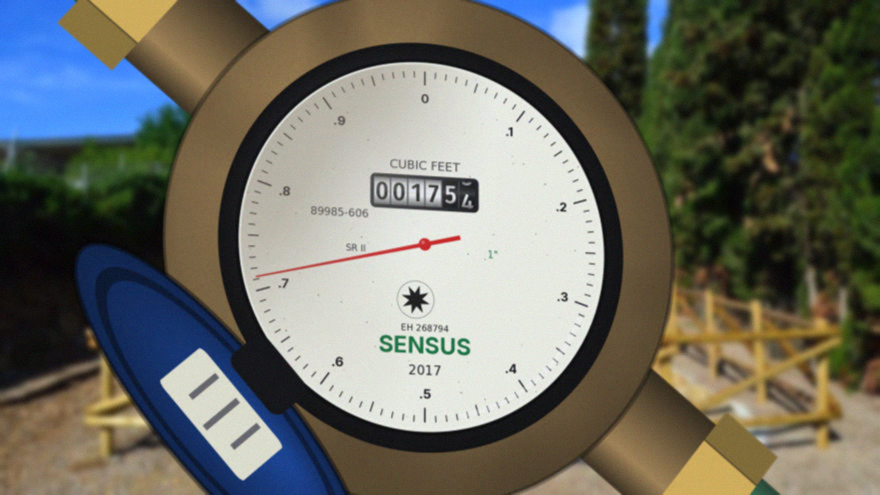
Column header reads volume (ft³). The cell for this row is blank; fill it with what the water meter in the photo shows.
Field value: 1753.71 ft³
